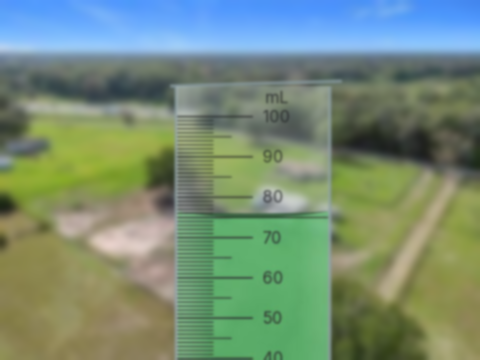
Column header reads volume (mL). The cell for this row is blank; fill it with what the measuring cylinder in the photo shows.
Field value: 75 mL
